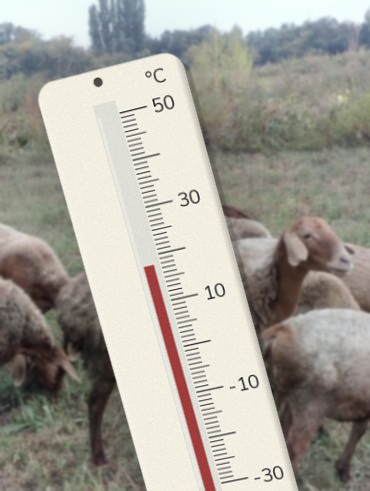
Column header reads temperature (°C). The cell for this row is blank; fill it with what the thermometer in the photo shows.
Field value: 18 °C
